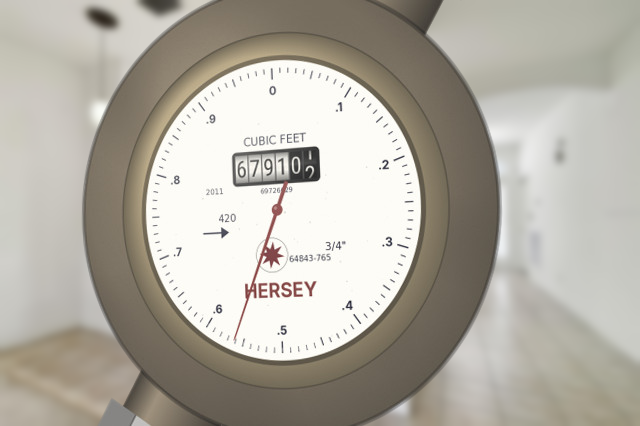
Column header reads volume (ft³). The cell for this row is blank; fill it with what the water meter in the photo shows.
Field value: 679101.56 ft³
